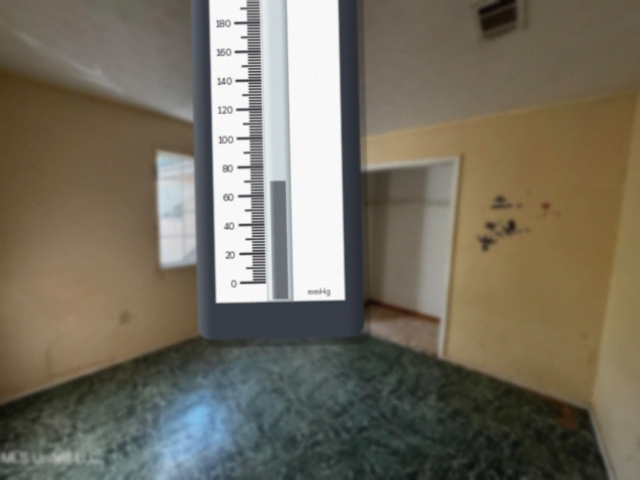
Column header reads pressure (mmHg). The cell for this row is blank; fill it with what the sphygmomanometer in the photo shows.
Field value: 70 mmHg
